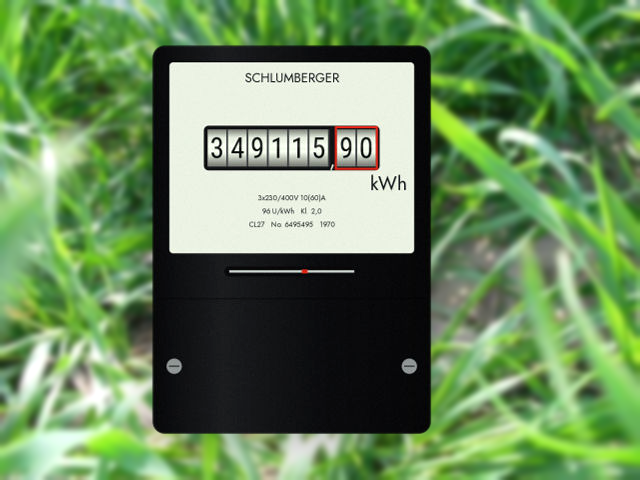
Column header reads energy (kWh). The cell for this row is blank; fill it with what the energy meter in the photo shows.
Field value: 349115.90 kWh
